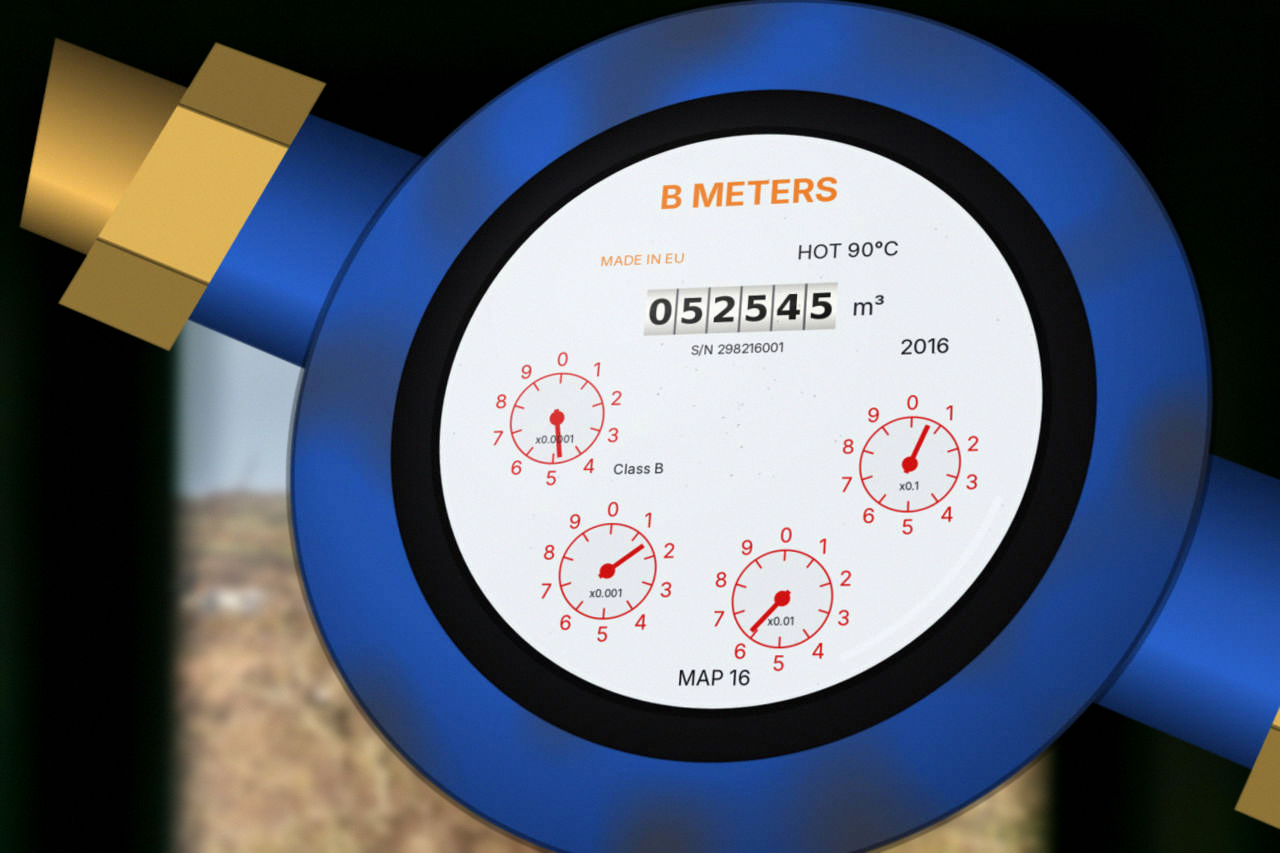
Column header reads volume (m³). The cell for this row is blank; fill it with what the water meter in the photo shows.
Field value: 52545.0614 m³
